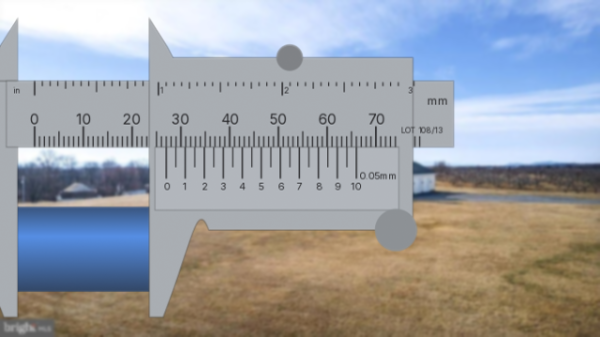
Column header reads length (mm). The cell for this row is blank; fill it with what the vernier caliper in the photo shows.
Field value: 27.0 mm
